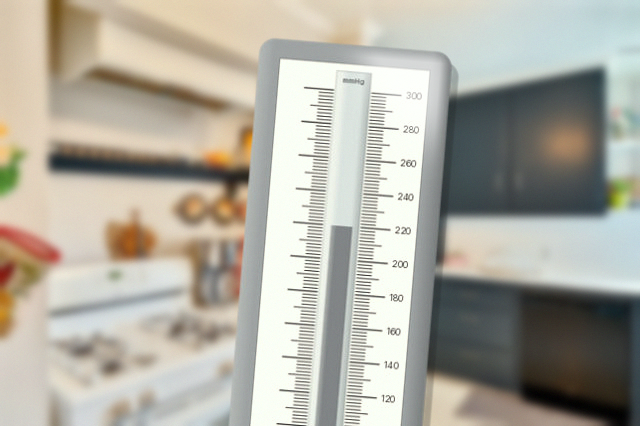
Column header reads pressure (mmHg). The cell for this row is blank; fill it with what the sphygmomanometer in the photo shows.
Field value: 220 mmHg
